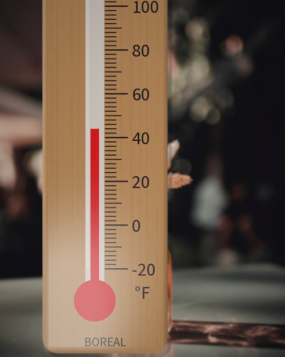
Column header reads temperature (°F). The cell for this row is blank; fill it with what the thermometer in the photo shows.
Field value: 44 °F
